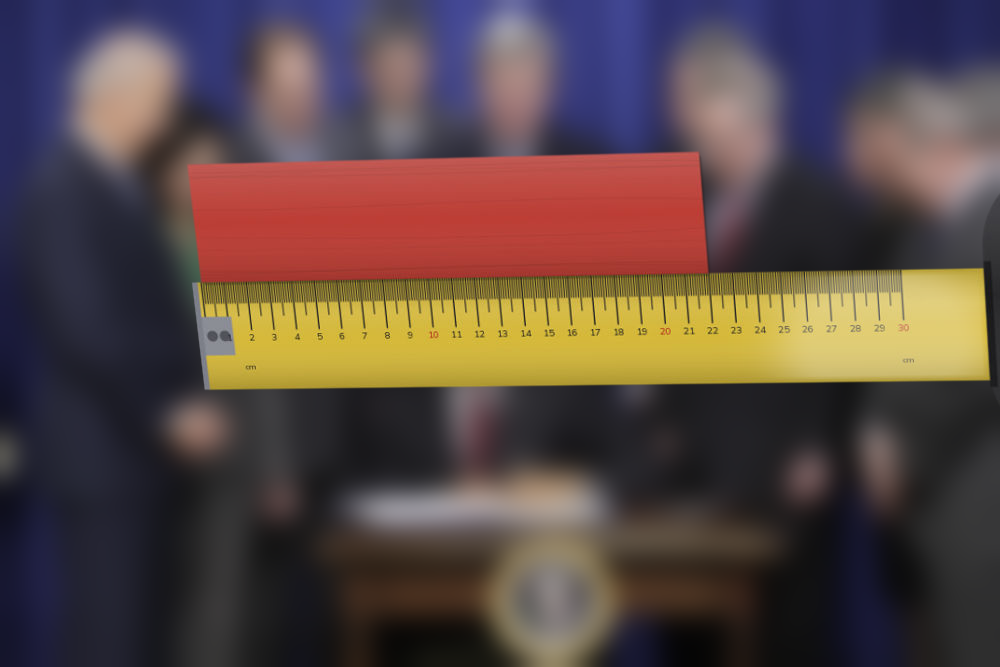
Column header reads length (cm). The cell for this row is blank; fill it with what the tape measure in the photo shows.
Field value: 22 cm
